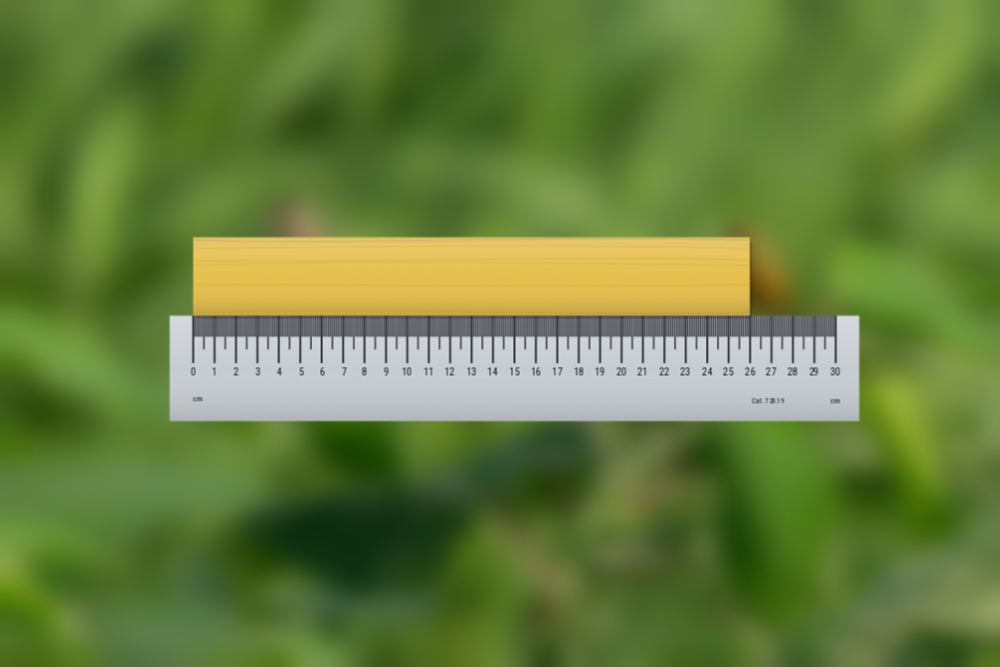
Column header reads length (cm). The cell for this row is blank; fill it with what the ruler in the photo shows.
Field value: 26 cm
